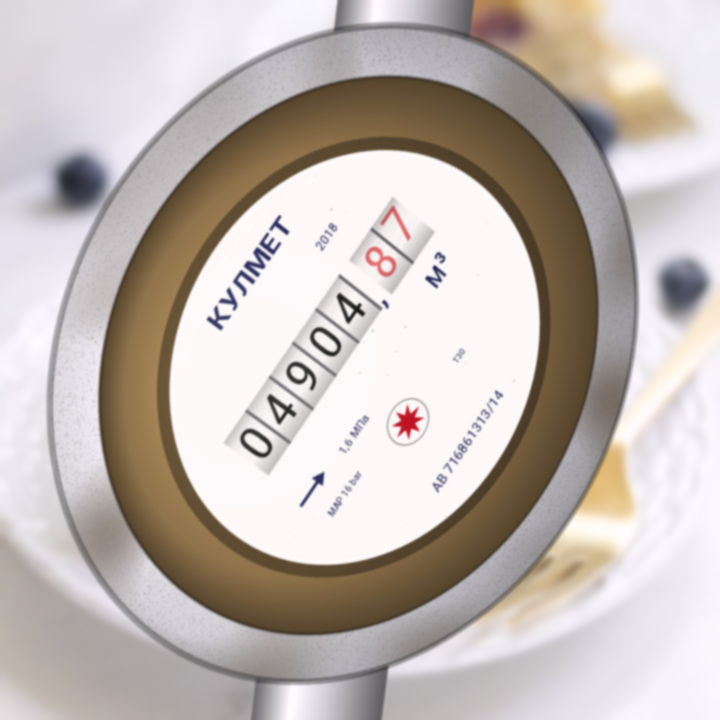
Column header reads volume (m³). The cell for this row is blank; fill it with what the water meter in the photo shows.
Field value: 4904.87 m³
